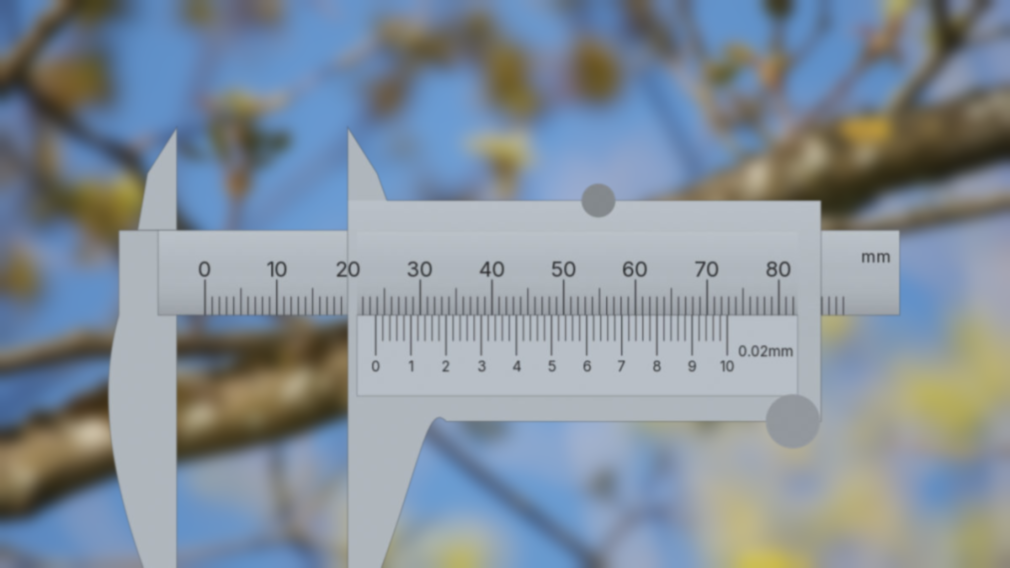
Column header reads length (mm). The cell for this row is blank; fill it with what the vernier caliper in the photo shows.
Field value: 23.8 mm
